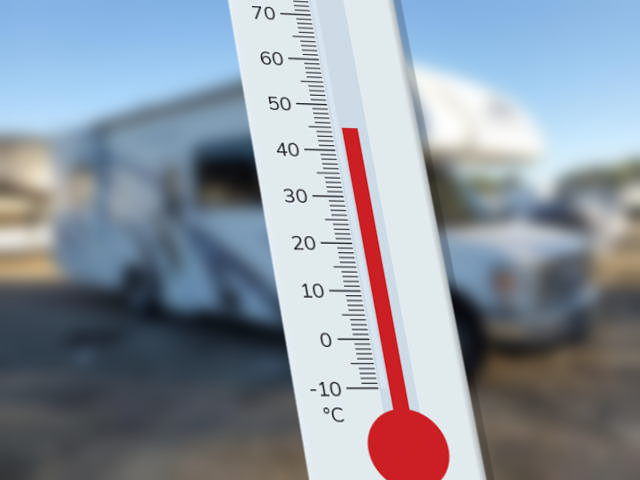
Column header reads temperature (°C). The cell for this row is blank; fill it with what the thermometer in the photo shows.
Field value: 45 °C
